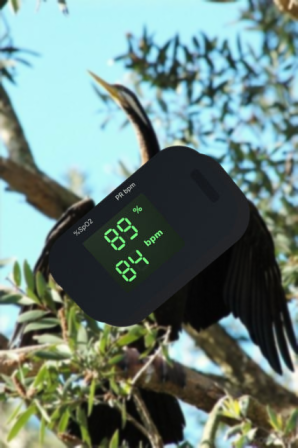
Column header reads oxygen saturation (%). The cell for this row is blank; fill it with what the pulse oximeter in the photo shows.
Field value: 89 %
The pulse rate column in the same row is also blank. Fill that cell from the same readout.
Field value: 84 bpm
